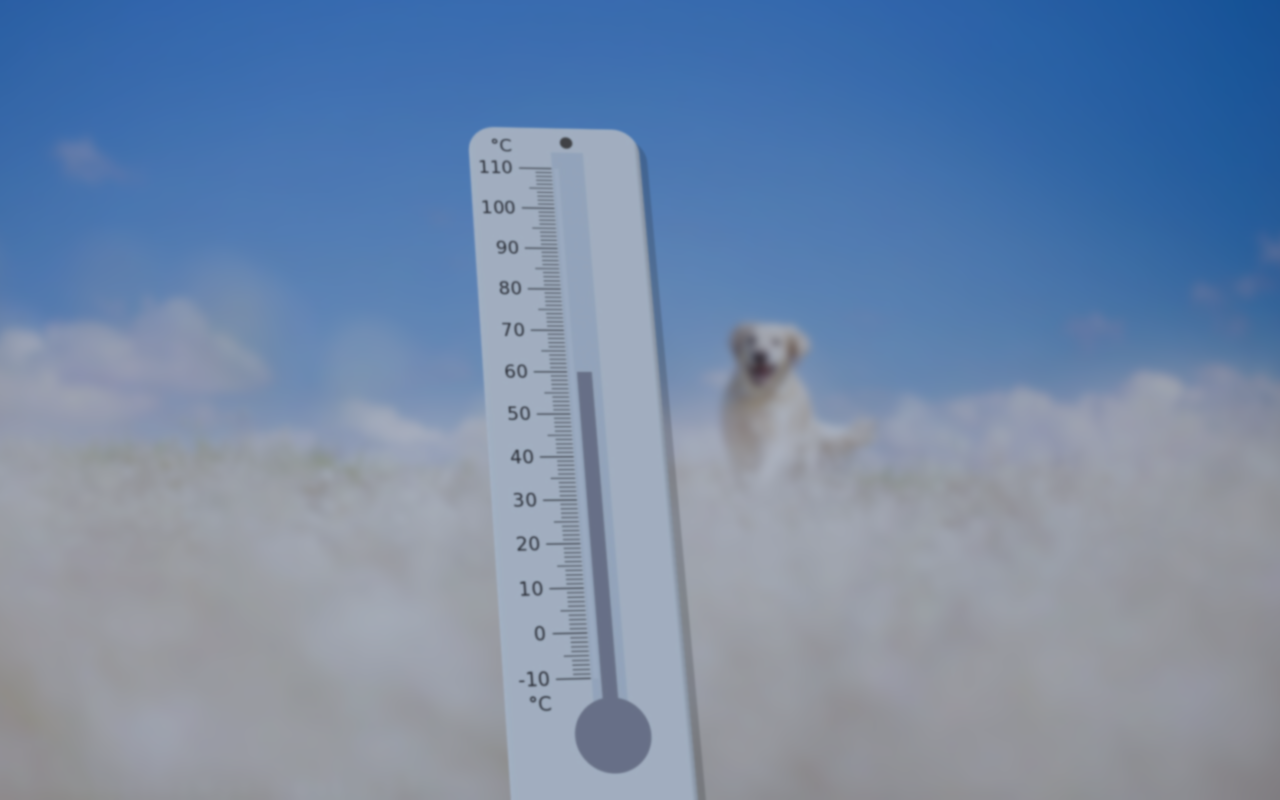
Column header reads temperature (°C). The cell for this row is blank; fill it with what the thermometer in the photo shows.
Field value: 60 °C
